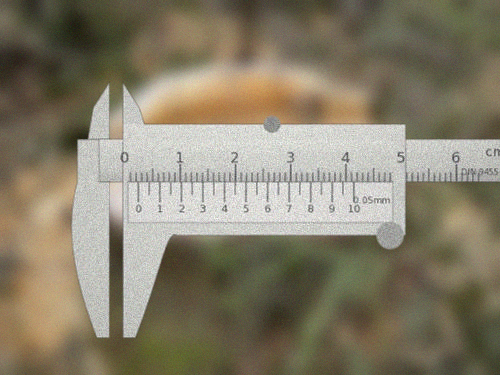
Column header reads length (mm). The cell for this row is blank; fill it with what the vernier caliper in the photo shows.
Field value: 2.4 mm
